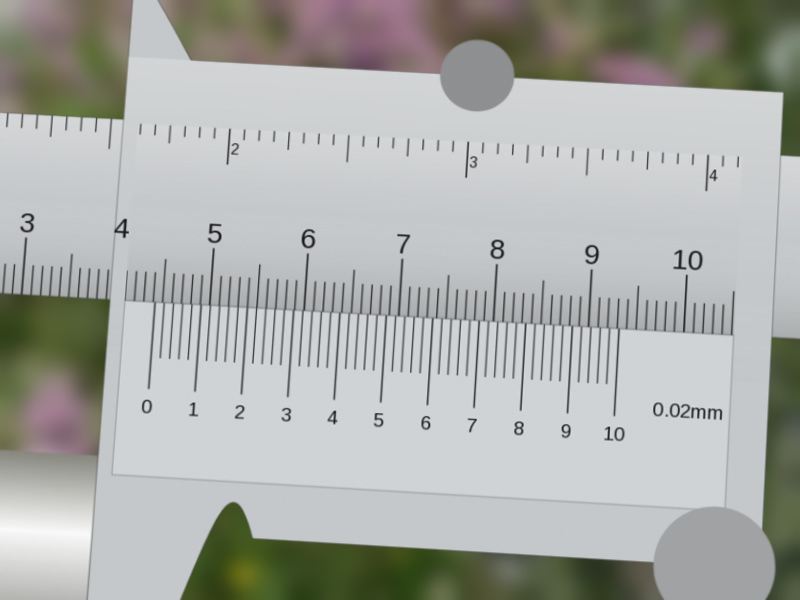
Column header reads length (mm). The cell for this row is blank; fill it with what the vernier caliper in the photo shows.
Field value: 44.2 mm
